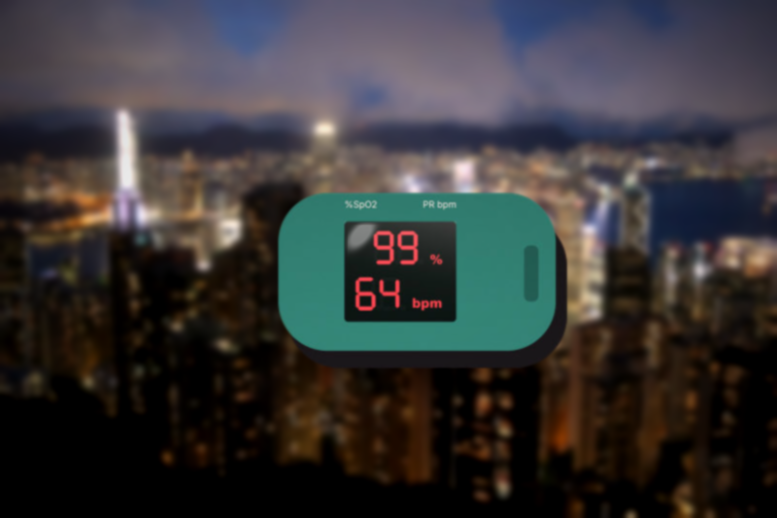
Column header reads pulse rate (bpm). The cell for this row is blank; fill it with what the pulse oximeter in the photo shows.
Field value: 64 bpm
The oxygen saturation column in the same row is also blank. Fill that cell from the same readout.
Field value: 99 %
